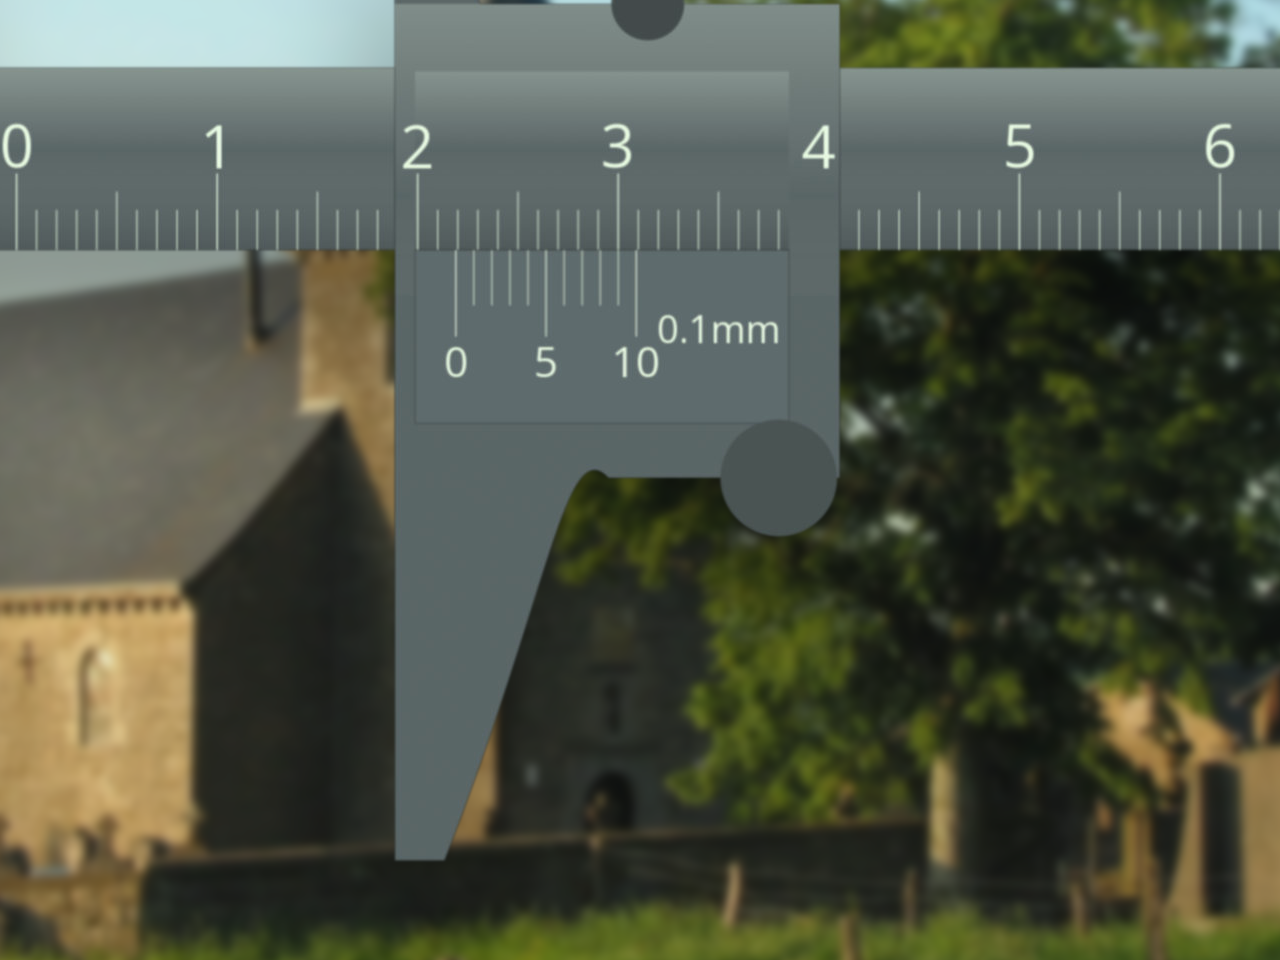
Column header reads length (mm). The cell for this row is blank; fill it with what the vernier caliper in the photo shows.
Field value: 21.9 mm
